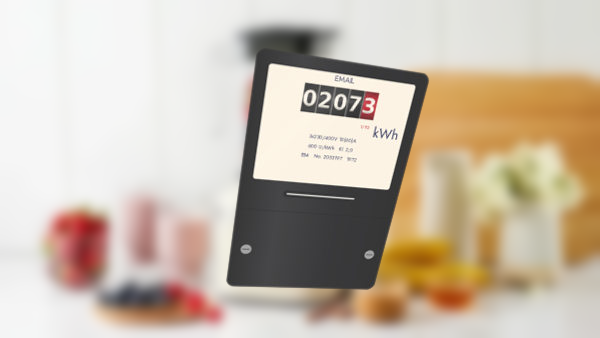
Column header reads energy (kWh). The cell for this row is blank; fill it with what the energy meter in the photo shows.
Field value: 207.3 kWh
